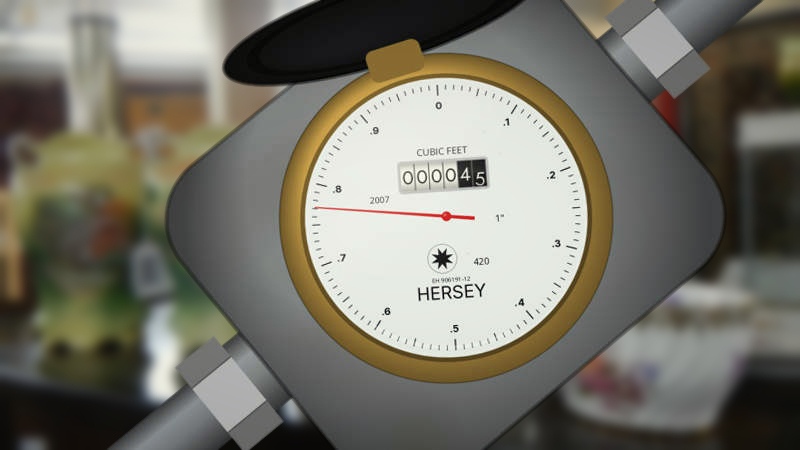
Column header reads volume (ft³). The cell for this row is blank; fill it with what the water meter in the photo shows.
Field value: 44.77 ft³
